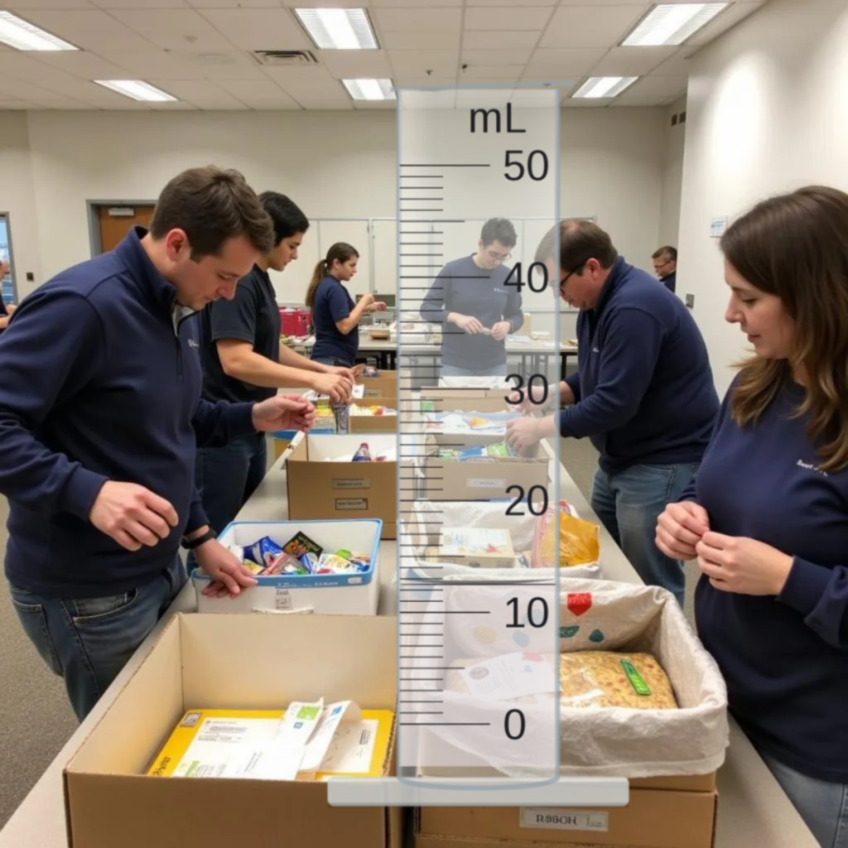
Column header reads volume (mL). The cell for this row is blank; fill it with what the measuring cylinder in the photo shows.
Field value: 12.5 mL
